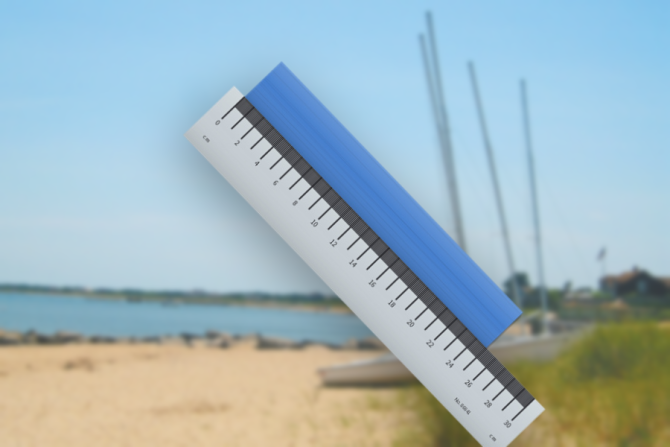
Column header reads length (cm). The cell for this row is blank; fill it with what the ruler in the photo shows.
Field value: 25 cm
